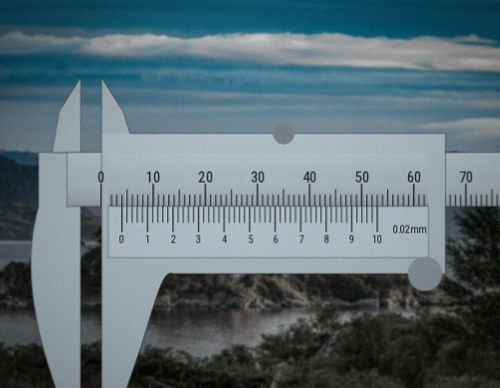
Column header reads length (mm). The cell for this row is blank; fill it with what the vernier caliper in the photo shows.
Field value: 4.0 mm
